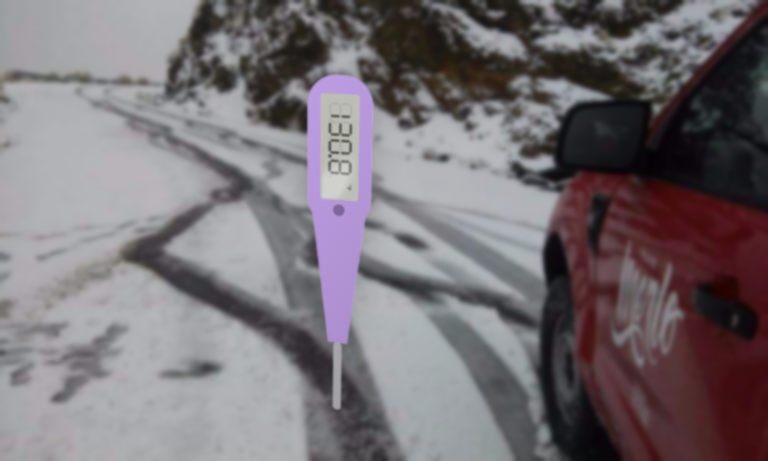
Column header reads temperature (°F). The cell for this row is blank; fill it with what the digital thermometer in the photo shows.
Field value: 130.8 °F
